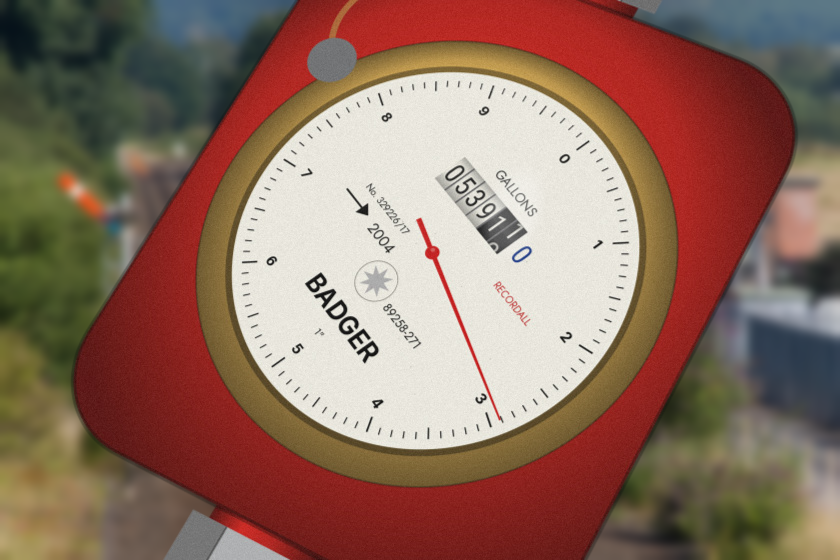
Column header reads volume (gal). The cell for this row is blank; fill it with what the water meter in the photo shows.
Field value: 539112.9 gal
